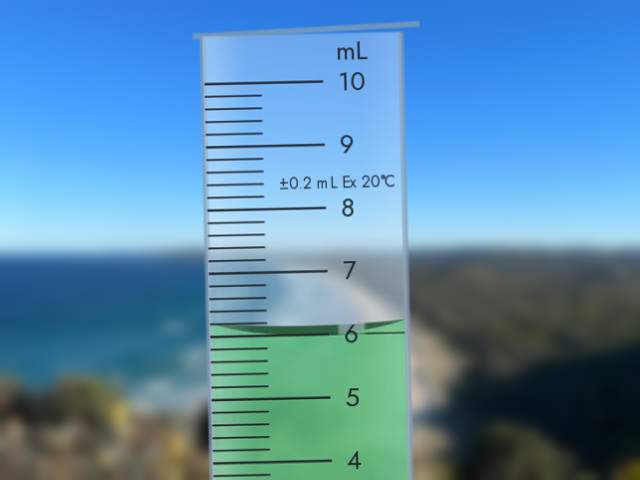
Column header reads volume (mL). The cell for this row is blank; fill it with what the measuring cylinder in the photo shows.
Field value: 6 mL
